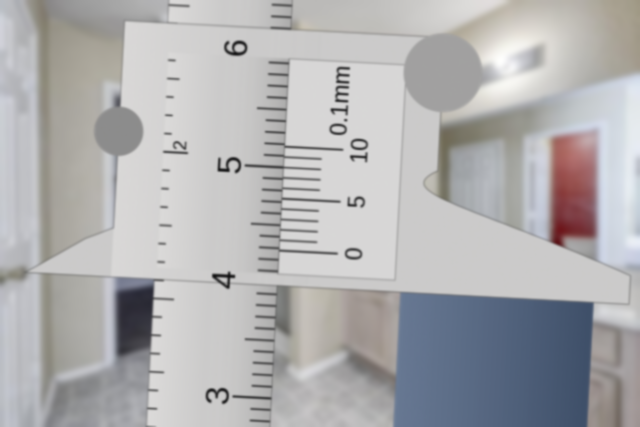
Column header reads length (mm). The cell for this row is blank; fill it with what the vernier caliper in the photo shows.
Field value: 42.8 mm
